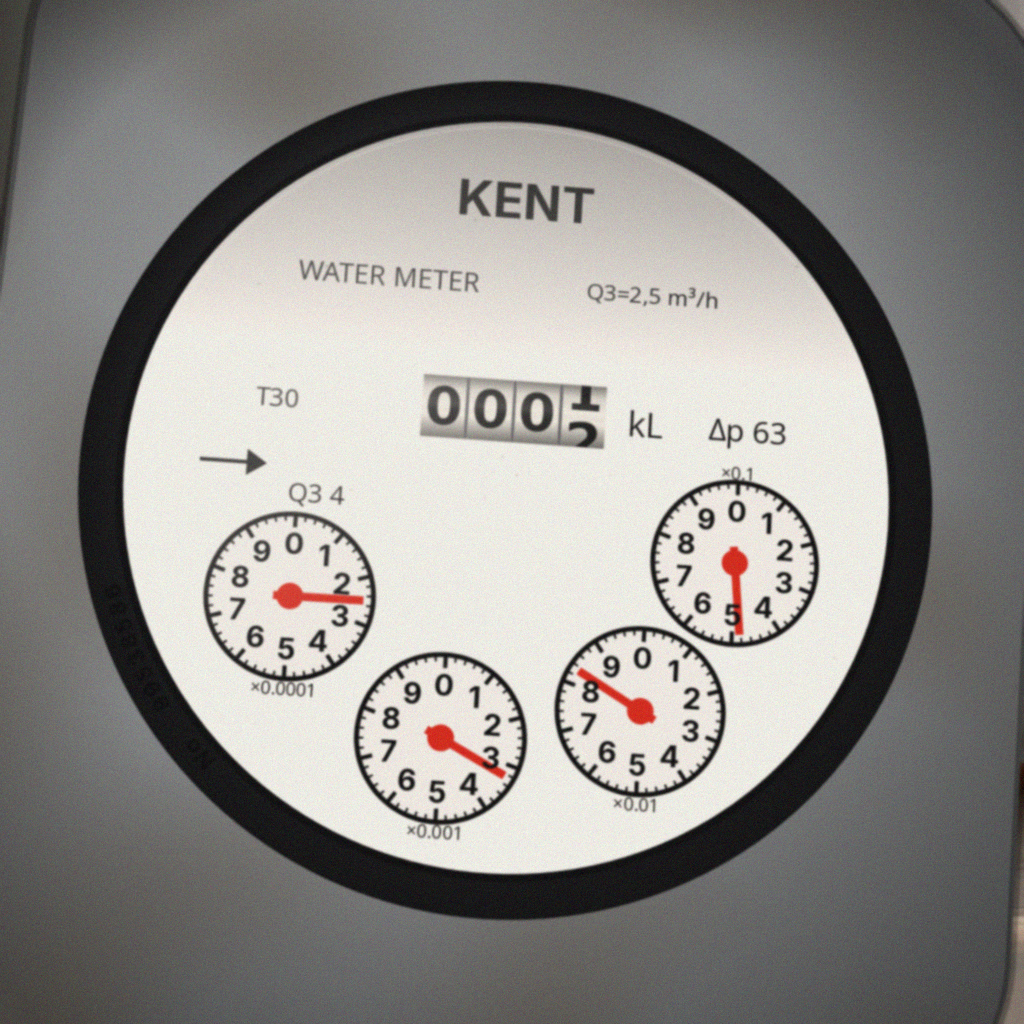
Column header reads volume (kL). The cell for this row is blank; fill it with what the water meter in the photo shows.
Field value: 1.4832 kL
